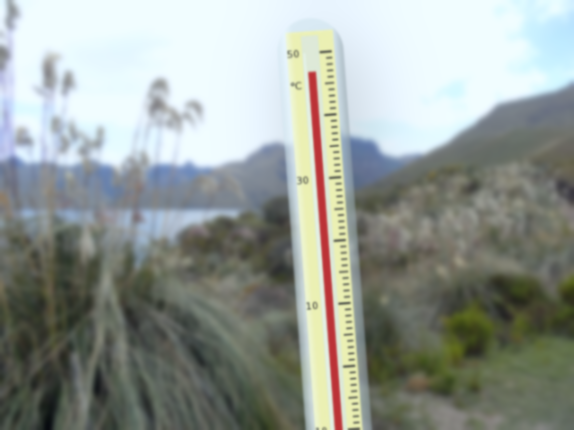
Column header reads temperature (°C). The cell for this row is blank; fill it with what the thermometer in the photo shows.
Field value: 47 °C
